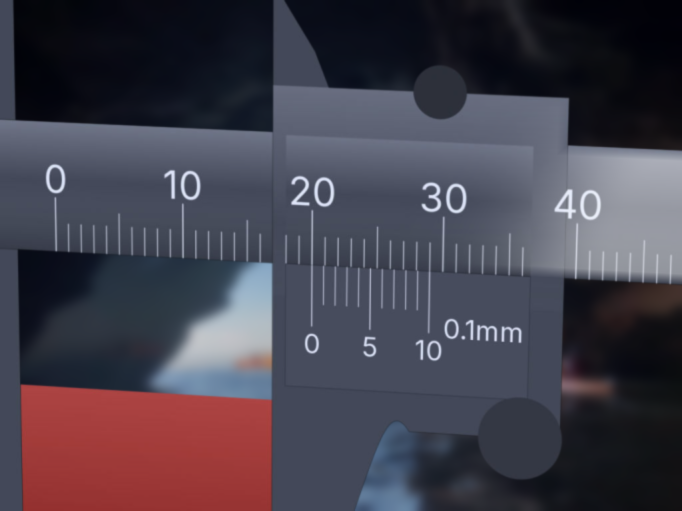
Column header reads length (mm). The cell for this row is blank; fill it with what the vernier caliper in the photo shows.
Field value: 20.0 mm
